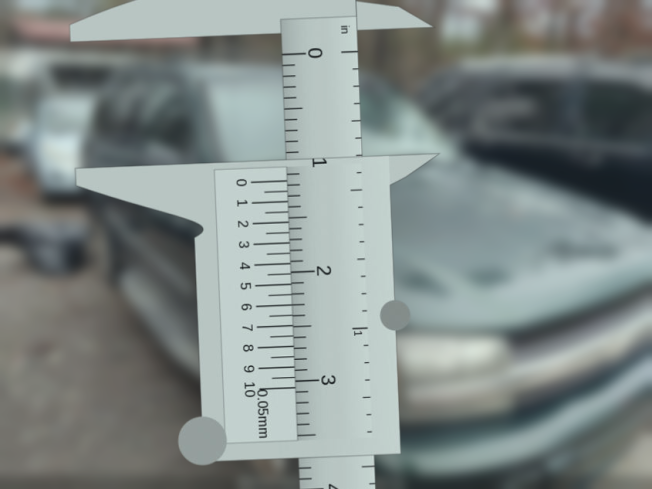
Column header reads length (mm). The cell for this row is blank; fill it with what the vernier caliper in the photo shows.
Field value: 11.6 mm
